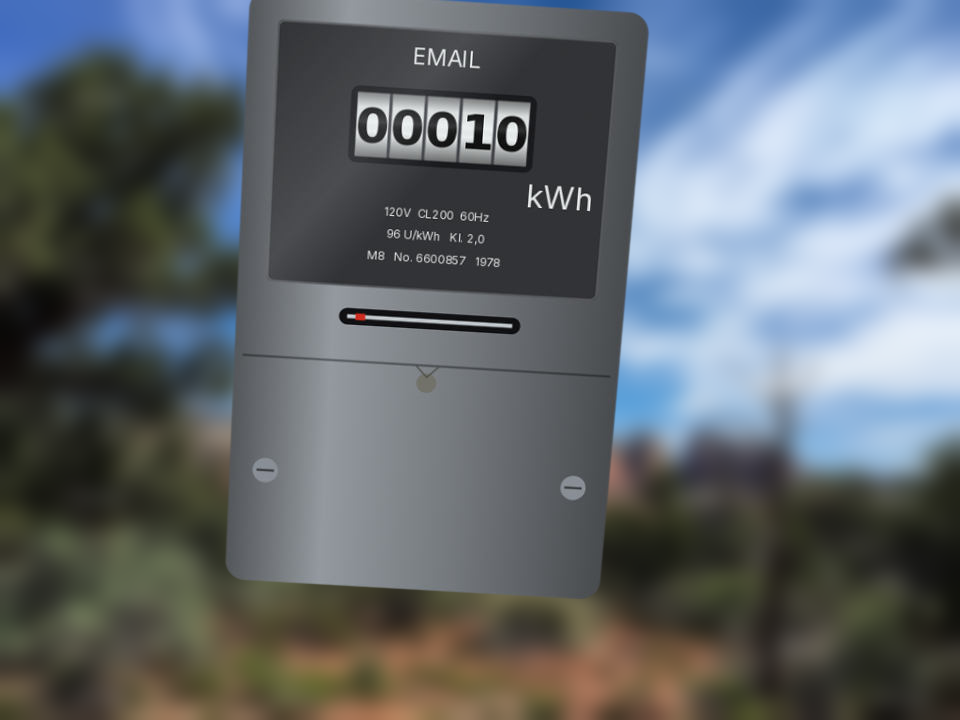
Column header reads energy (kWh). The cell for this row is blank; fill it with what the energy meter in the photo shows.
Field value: 10 kWh
